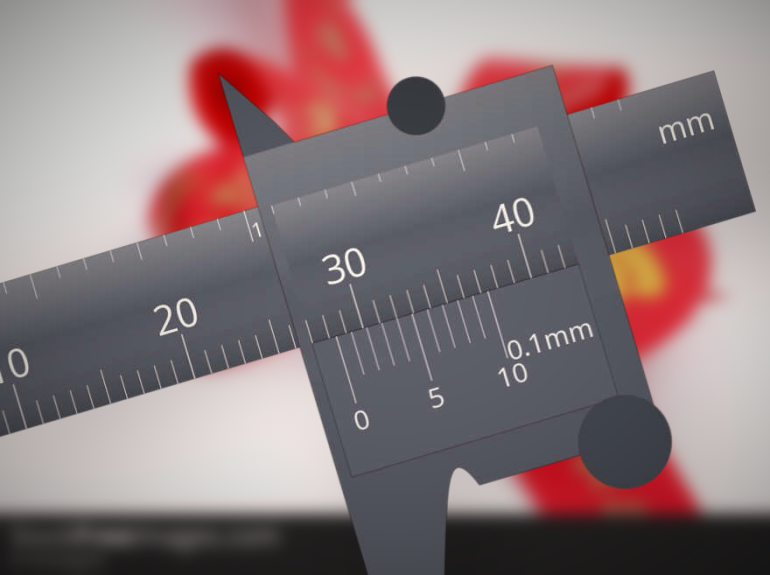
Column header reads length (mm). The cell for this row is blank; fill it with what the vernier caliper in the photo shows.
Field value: 28.4 mm
